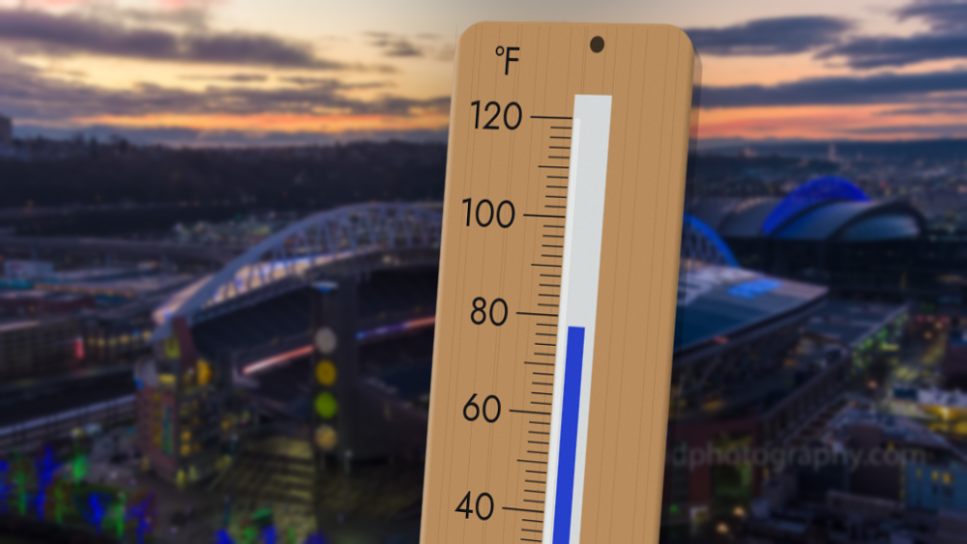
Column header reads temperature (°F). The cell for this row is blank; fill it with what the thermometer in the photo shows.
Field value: 78 °F
